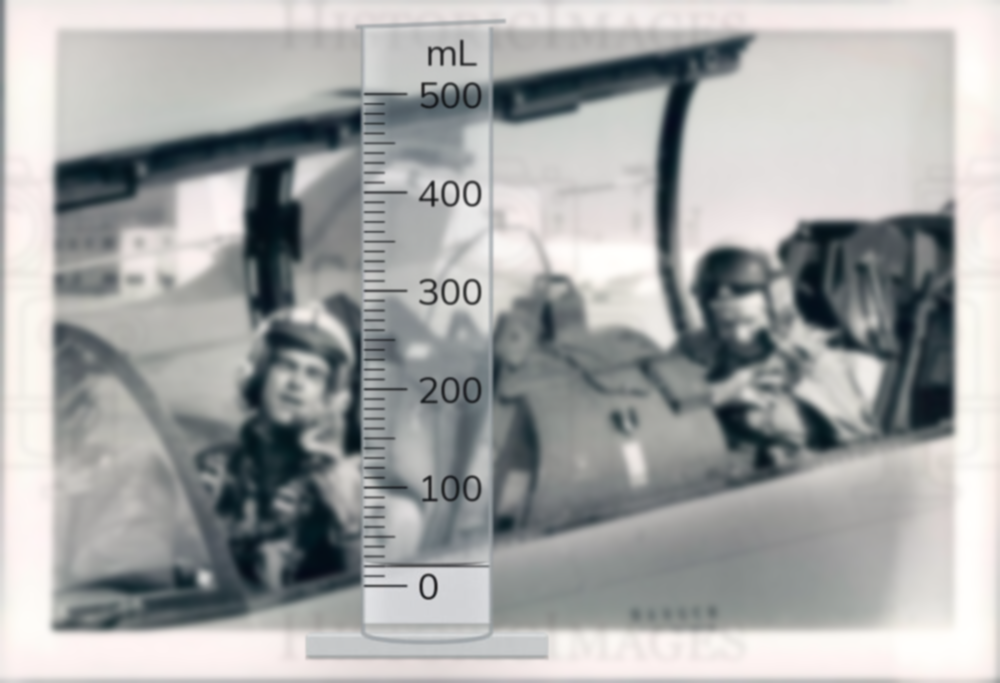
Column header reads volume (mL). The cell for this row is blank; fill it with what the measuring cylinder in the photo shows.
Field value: 20 mL
